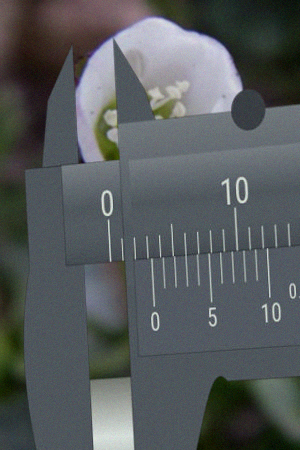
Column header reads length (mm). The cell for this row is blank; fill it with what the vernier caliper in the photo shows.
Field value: 3.3 mm
